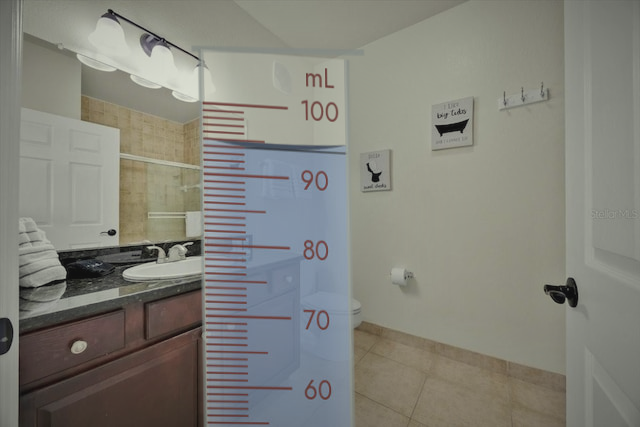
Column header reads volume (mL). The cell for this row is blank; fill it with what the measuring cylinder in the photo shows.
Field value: 94 mL
